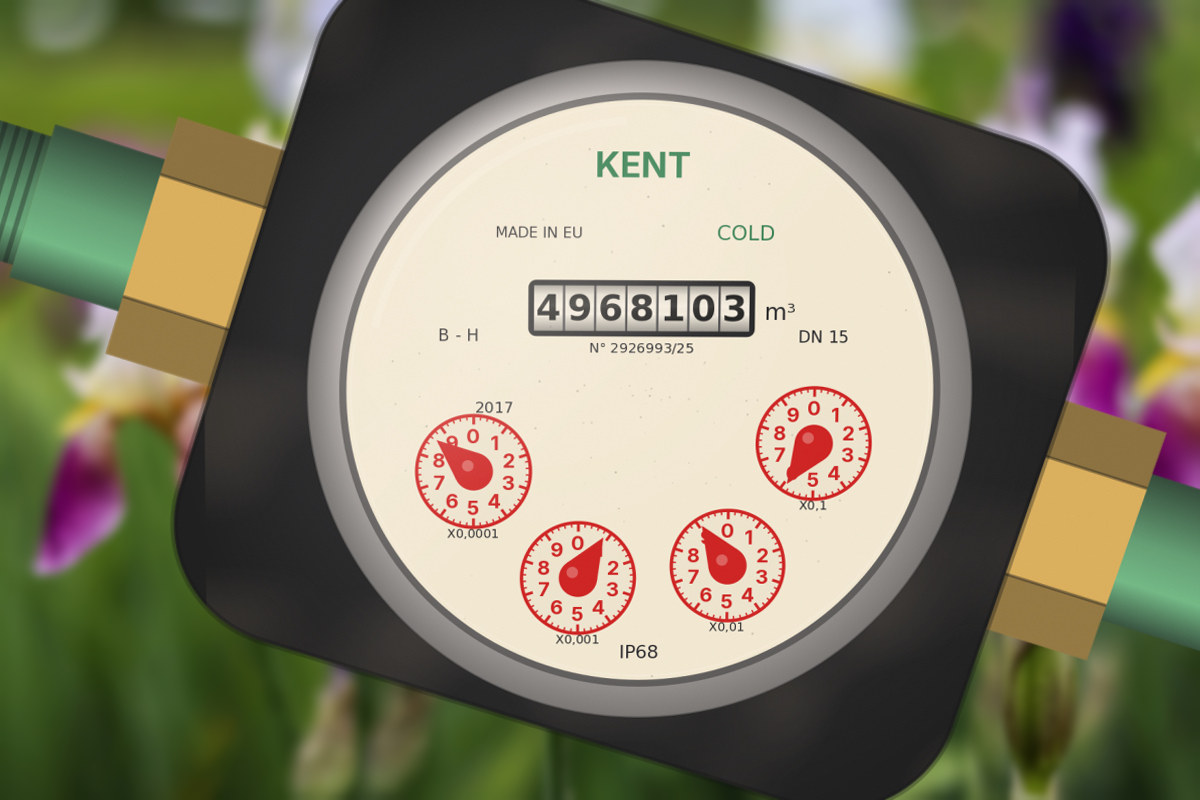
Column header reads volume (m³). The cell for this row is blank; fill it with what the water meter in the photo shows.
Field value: 4968103.5908 m³
